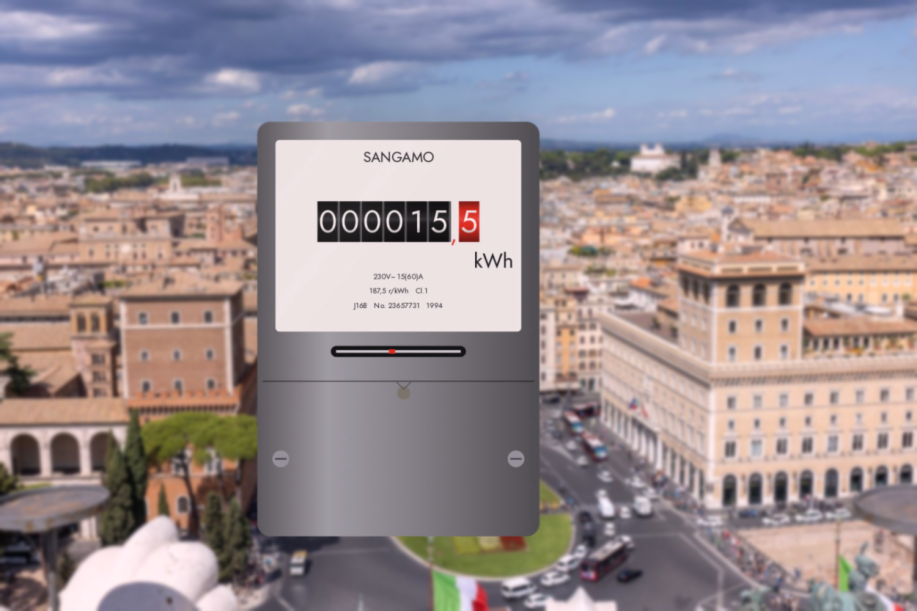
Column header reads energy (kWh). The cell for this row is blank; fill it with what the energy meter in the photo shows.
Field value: 15.5 kWh
